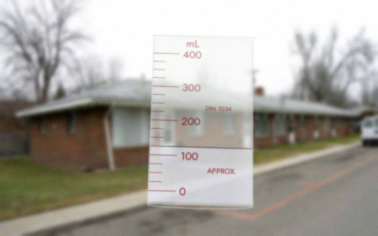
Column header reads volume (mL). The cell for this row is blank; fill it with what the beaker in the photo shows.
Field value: 125 mL
